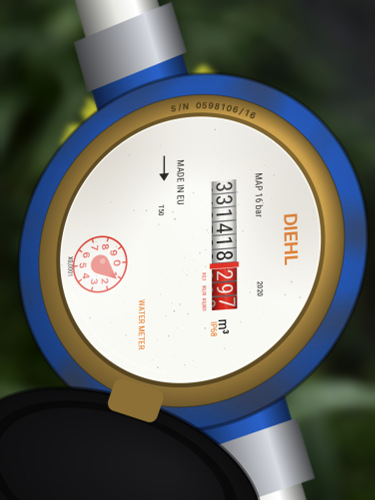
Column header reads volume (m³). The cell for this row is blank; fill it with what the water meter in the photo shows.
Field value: 331418.2971 m³
